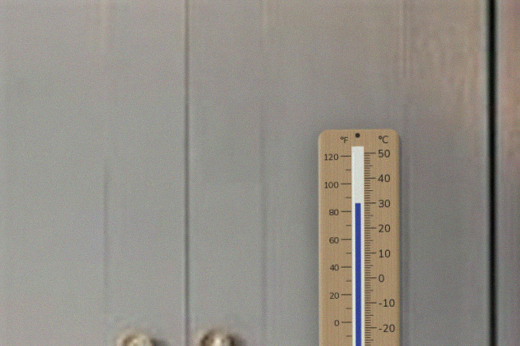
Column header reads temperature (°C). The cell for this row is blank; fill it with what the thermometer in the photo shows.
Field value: 30 °C
